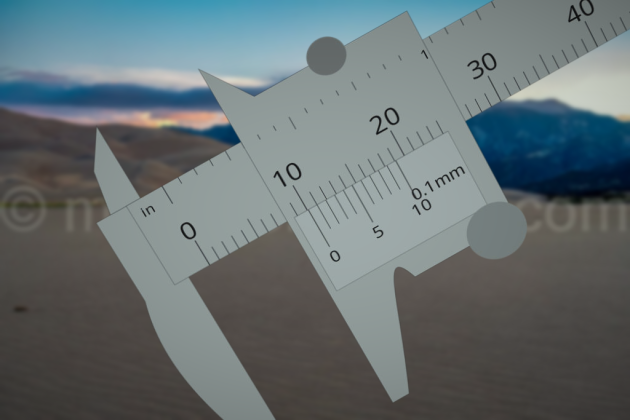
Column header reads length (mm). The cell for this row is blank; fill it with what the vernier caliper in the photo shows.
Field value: 10.1 mm
